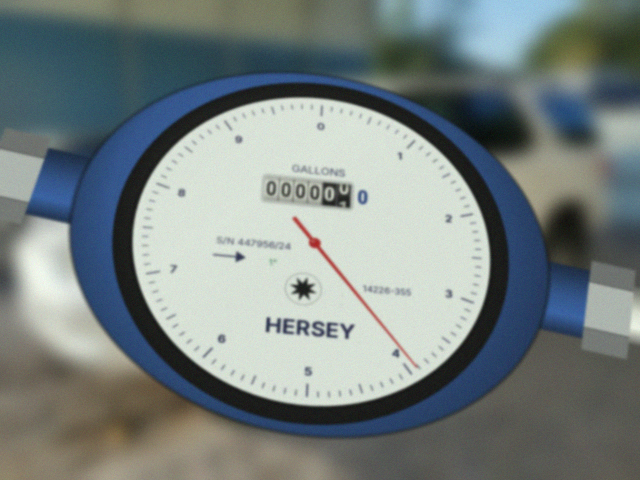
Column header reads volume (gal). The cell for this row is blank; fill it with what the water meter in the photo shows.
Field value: 3.9 gal
